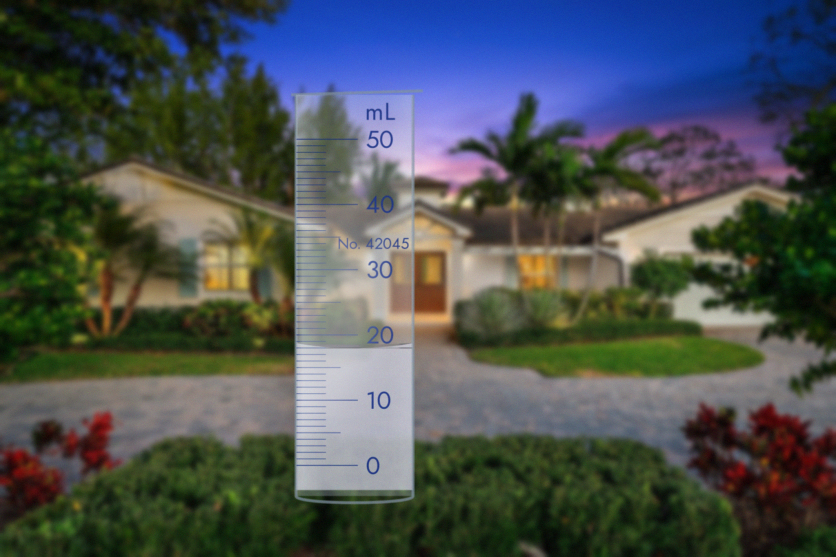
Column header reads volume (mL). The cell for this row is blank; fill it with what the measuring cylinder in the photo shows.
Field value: 18 mL
